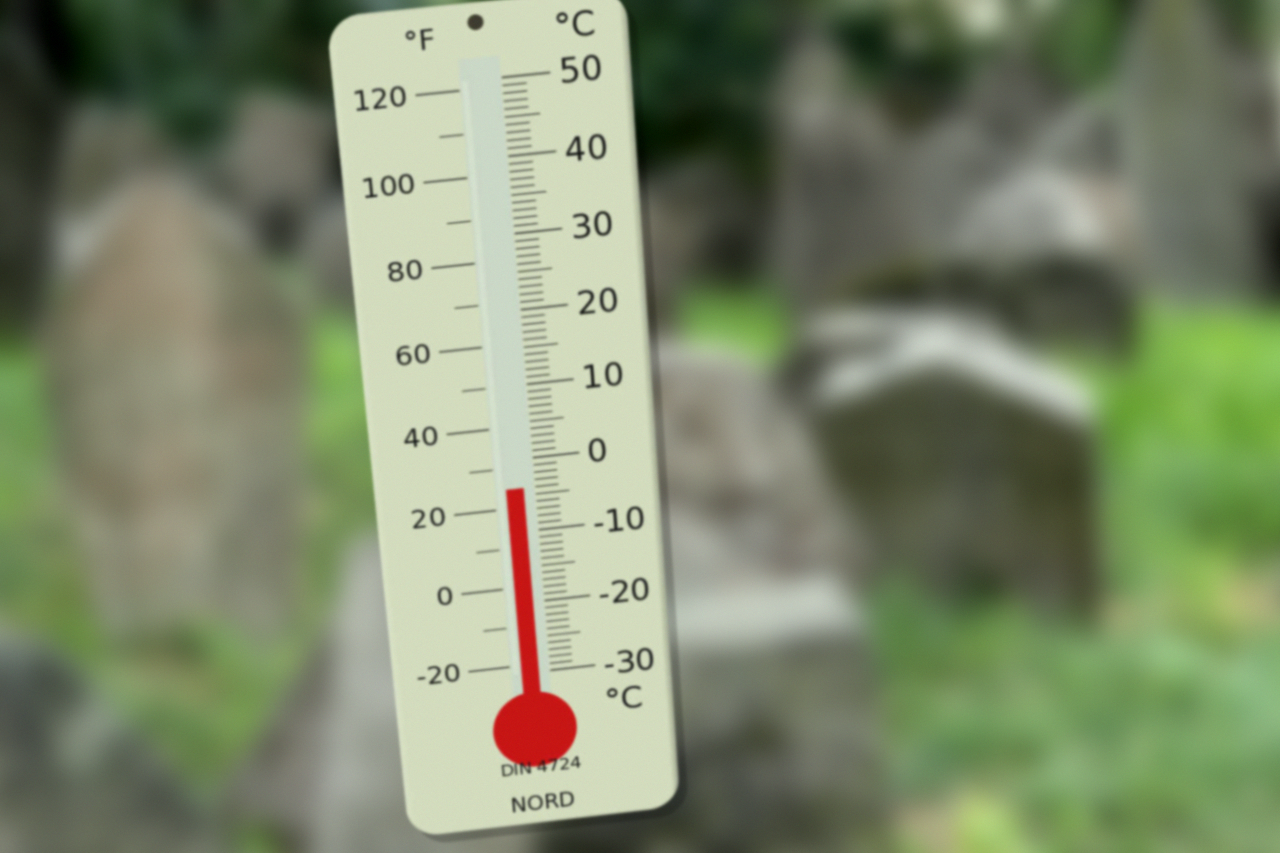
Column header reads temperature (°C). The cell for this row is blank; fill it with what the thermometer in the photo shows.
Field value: -4 °C
